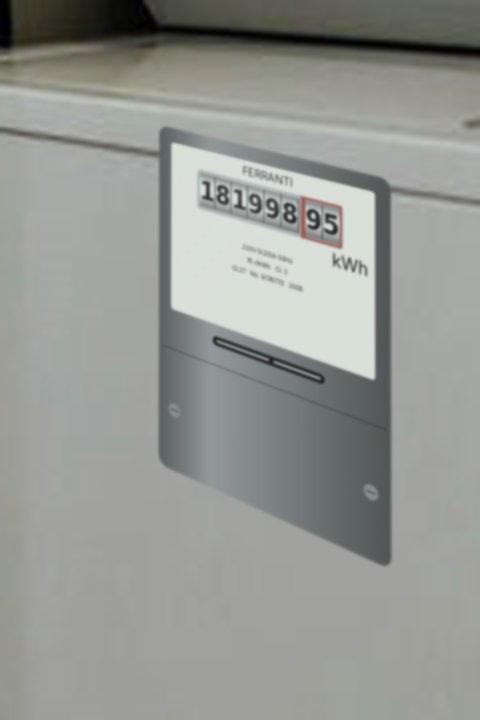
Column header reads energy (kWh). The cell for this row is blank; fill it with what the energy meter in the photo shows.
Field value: 181998.95 kWh
